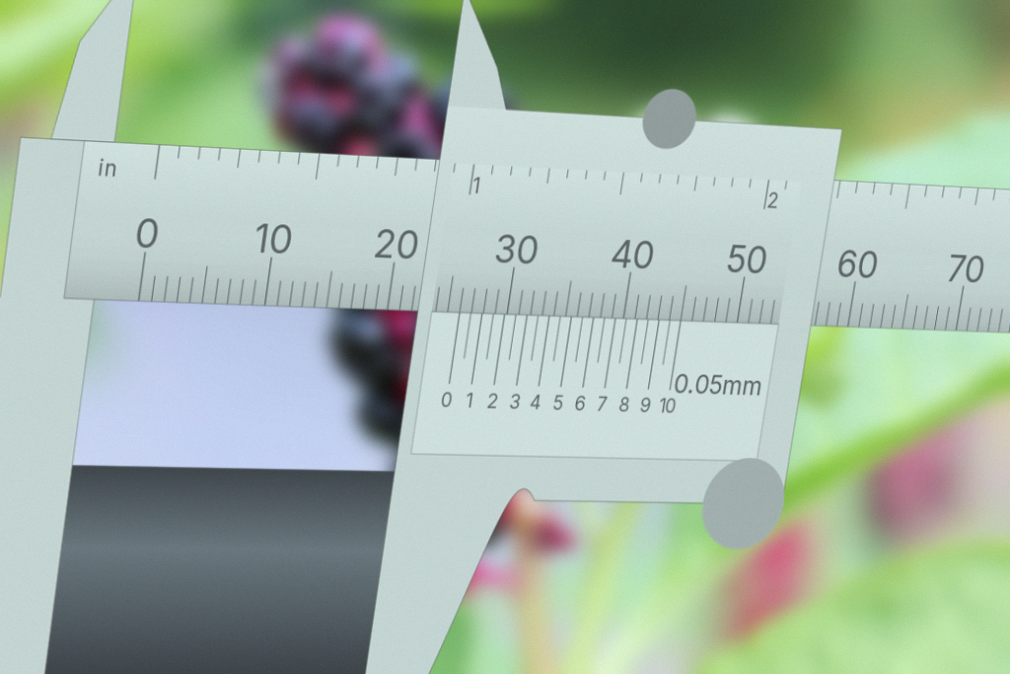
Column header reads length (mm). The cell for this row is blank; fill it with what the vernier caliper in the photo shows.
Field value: 26.0 mm
